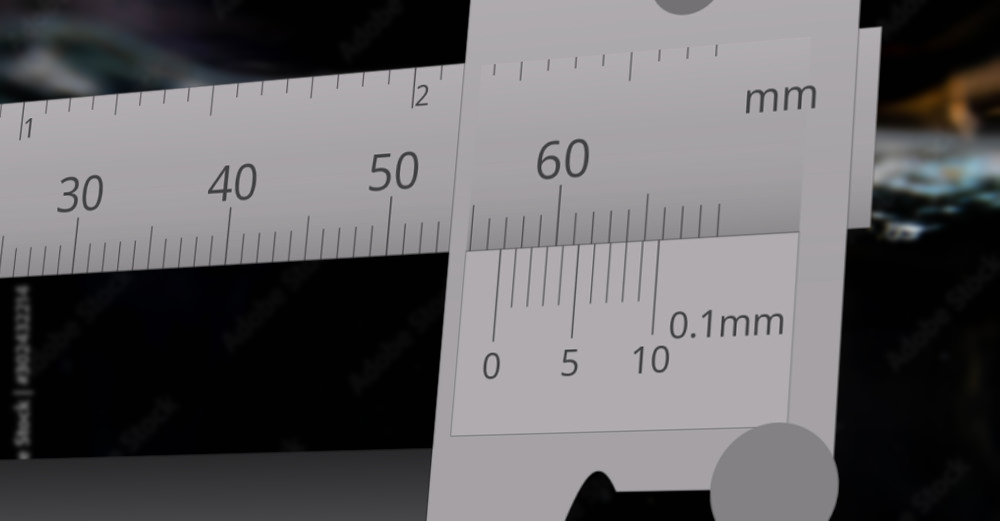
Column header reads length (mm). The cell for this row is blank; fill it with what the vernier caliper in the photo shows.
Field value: 56.8 mm
